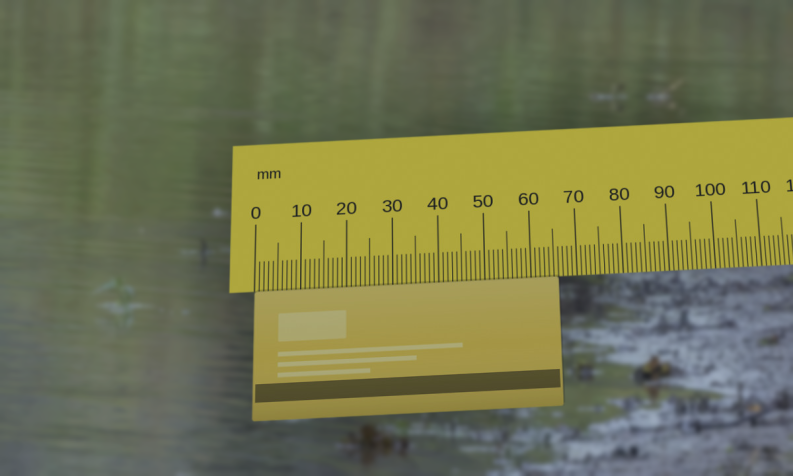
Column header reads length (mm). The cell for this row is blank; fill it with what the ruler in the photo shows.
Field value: 66 mm
